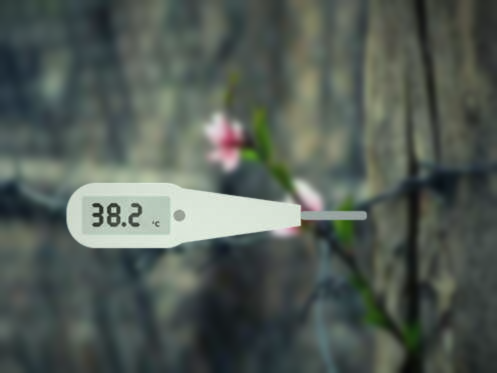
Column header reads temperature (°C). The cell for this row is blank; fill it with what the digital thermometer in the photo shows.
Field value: 38.2 °C
